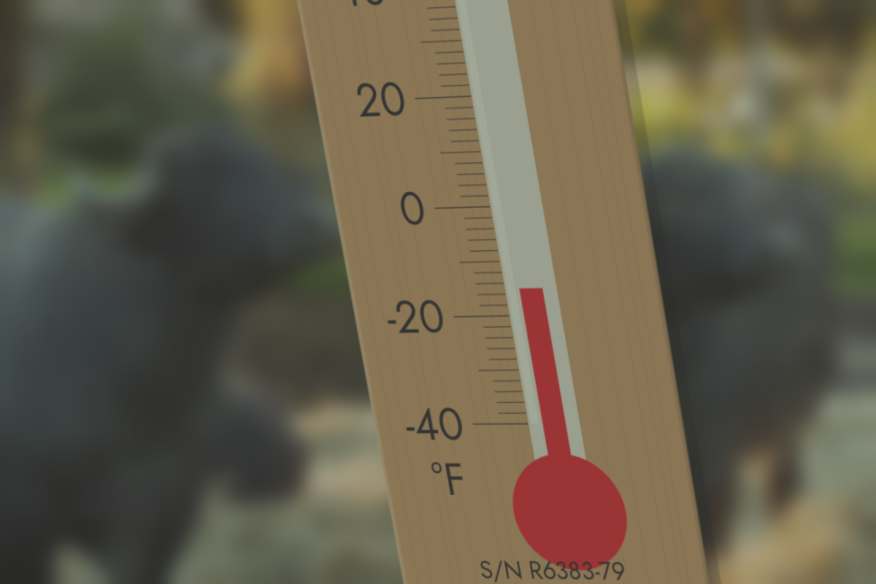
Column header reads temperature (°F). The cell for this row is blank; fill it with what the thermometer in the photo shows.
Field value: -15 °F
